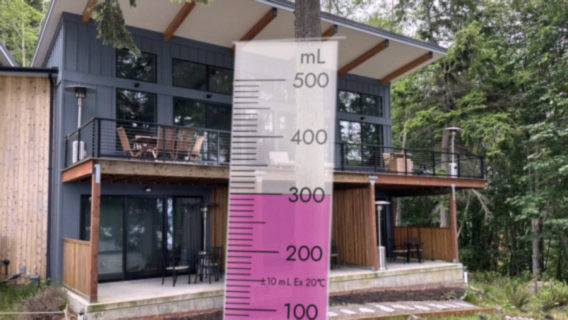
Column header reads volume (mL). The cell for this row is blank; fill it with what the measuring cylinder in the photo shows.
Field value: 300 mL
